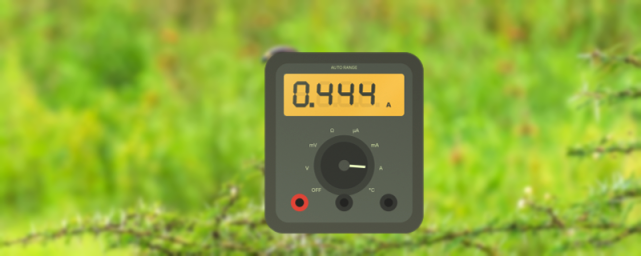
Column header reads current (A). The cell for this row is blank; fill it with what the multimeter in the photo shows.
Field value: 0.444 A
